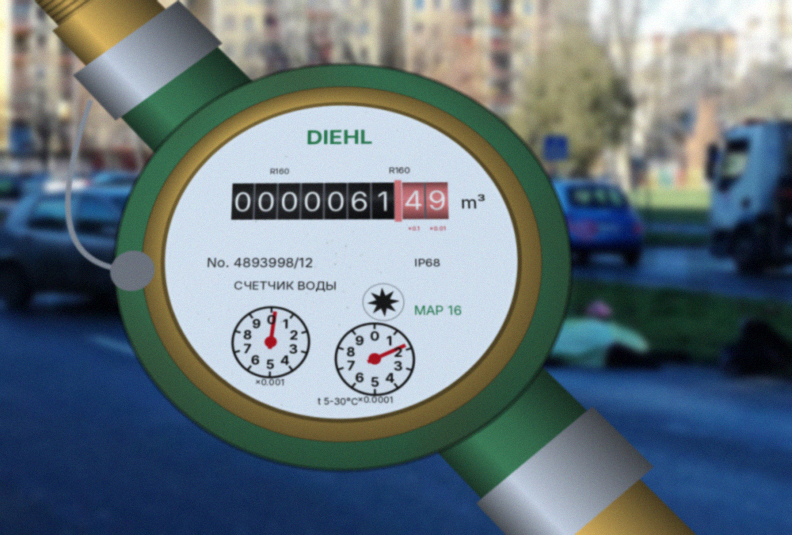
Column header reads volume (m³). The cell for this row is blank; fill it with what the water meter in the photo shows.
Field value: 61.4901 m³
